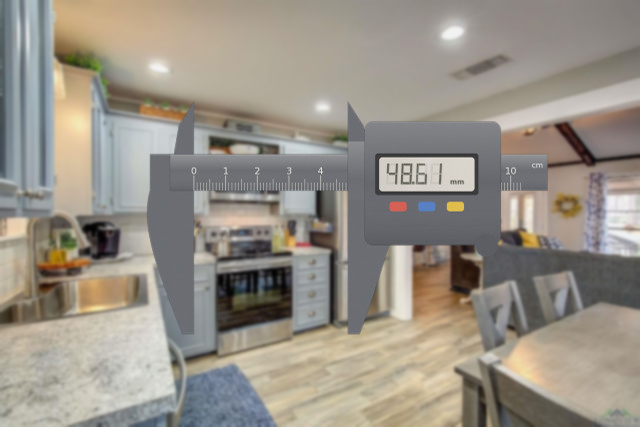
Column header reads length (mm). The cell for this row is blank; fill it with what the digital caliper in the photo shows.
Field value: 48.61 mm
